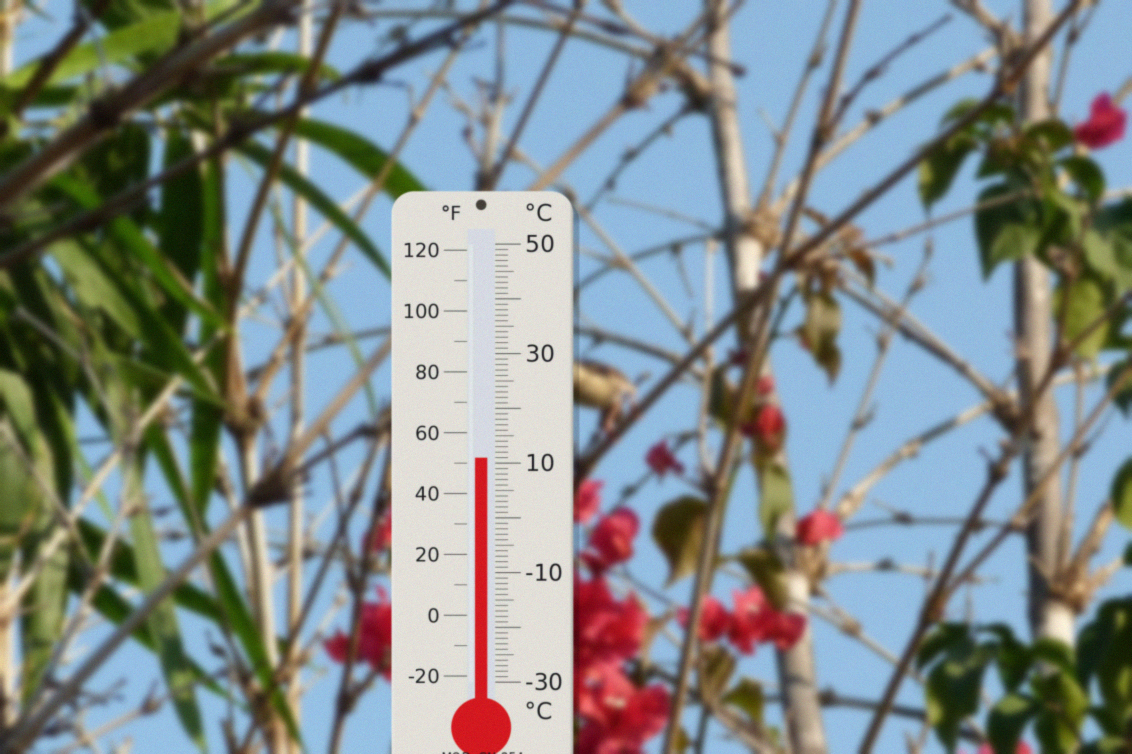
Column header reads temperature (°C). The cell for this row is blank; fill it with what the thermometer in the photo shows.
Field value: 11 °C
